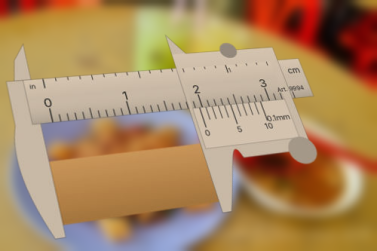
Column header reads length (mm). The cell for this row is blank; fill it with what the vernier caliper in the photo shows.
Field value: 19.6 mm
